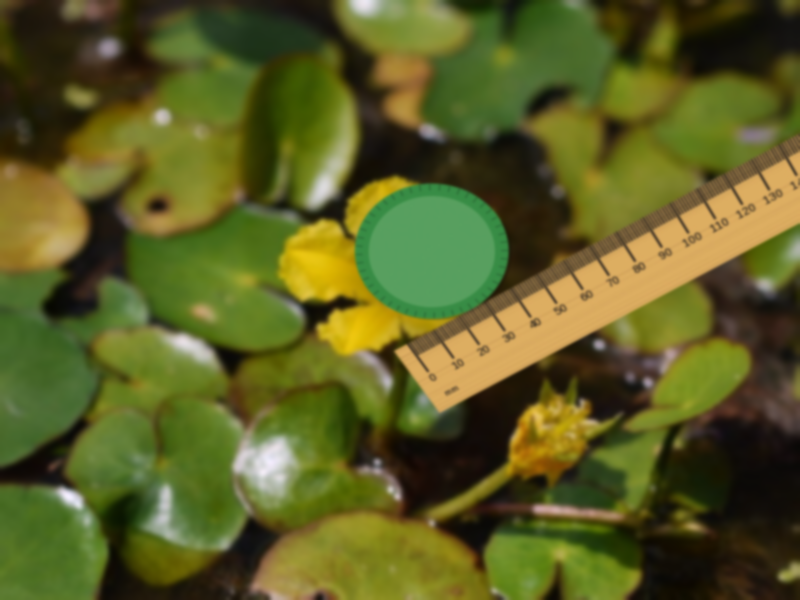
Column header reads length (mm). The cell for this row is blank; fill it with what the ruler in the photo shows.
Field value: 50 mm
